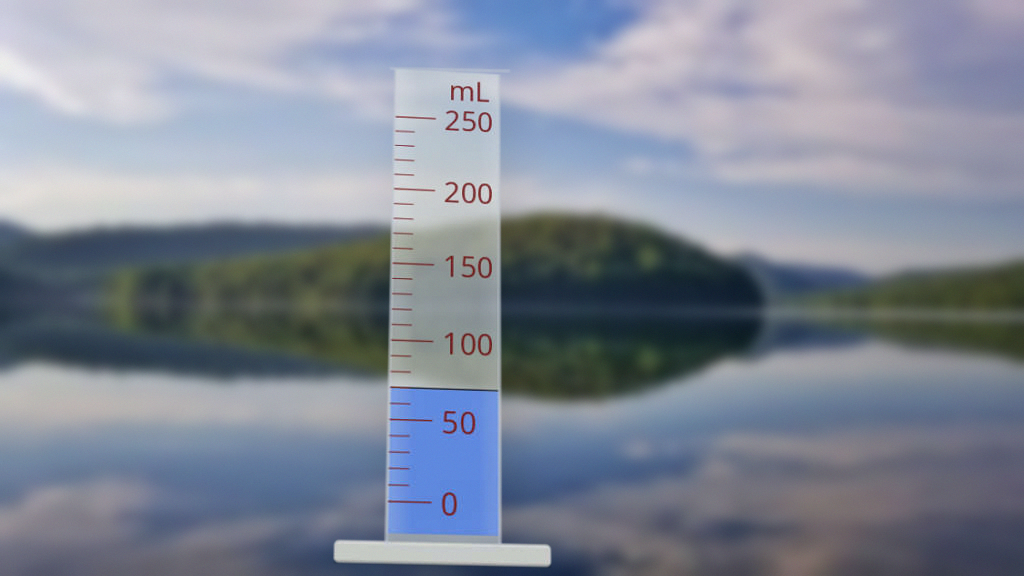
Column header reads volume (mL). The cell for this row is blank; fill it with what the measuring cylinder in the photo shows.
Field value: 70 mL
